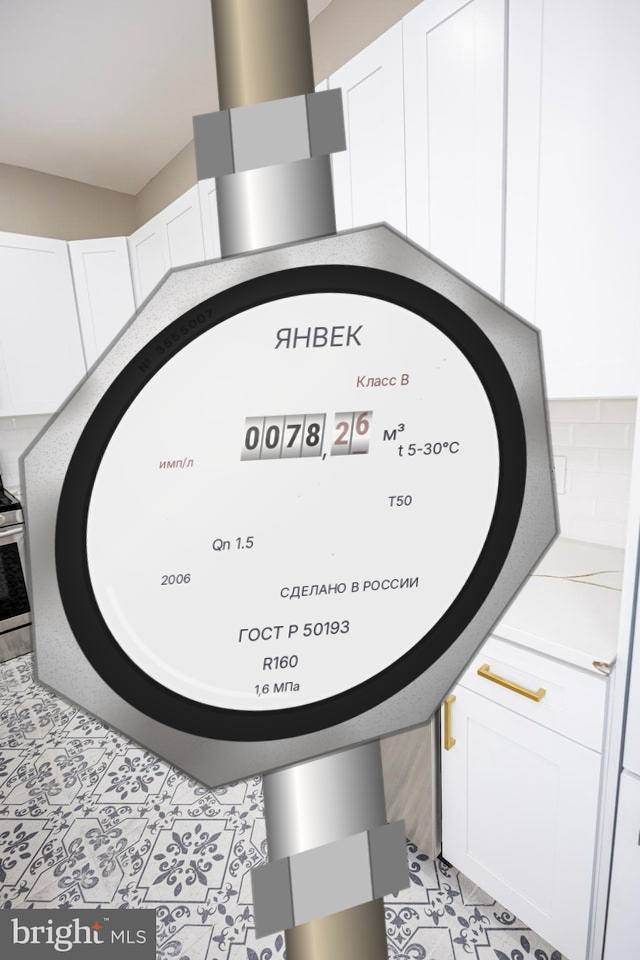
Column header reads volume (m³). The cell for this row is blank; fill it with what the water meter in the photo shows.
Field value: 78.26 m³
